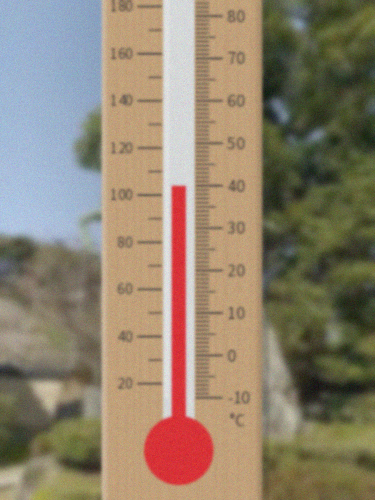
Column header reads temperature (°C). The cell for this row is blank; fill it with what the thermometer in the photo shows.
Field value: 40 °C
